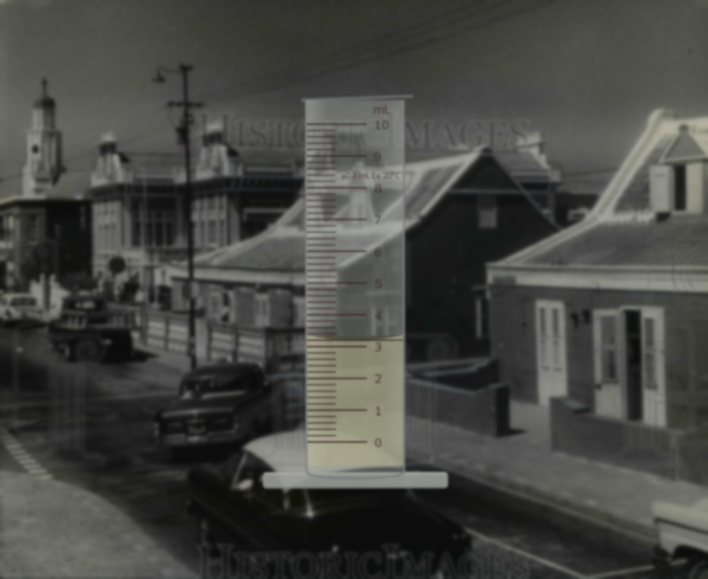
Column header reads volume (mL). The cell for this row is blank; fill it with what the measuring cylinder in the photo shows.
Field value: 3.2 mL
